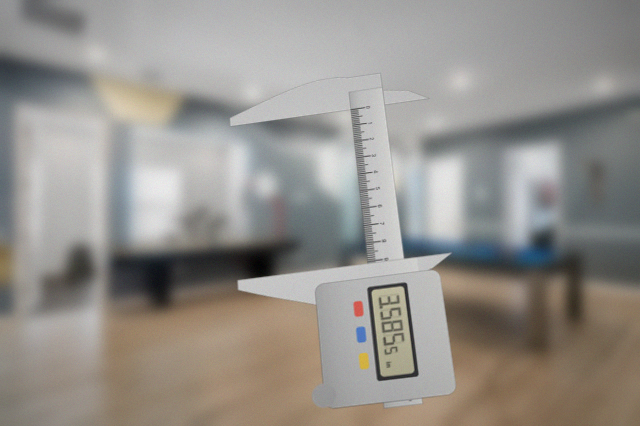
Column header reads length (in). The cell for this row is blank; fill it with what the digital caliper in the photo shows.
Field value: 3.5855 in
